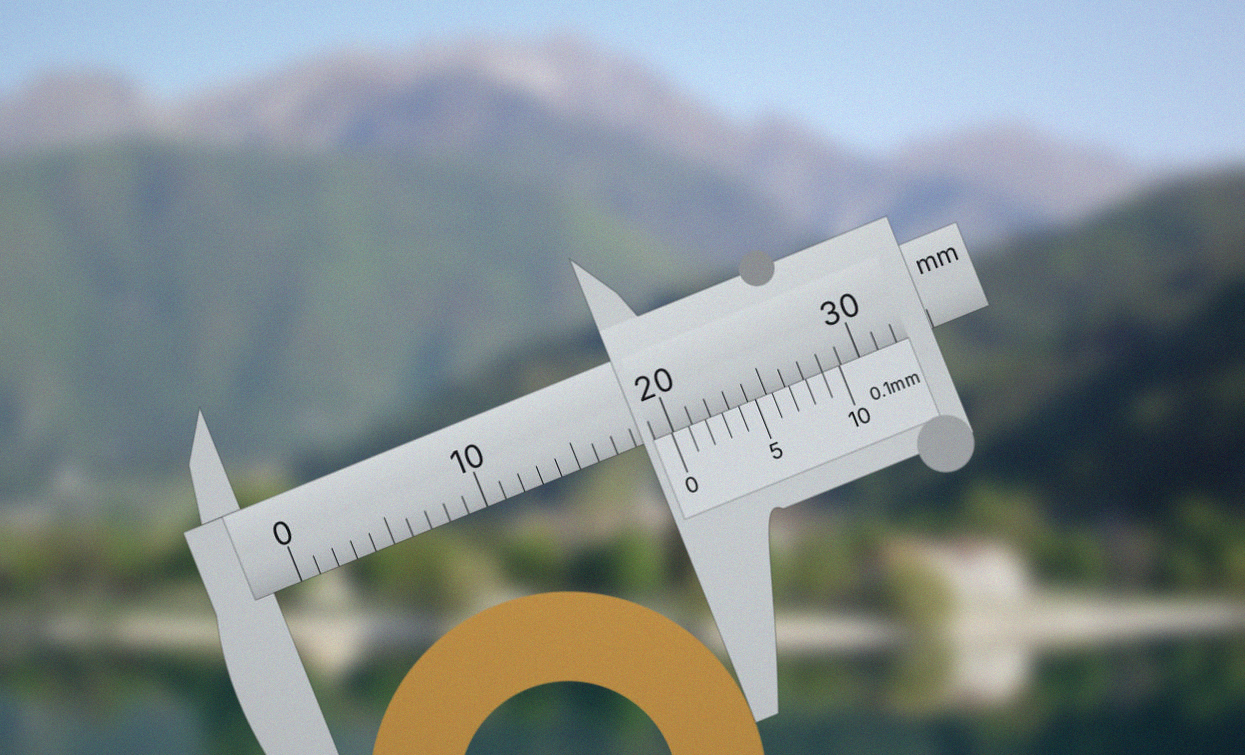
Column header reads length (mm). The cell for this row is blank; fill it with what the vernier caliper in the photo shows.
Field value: 19.9 mm
